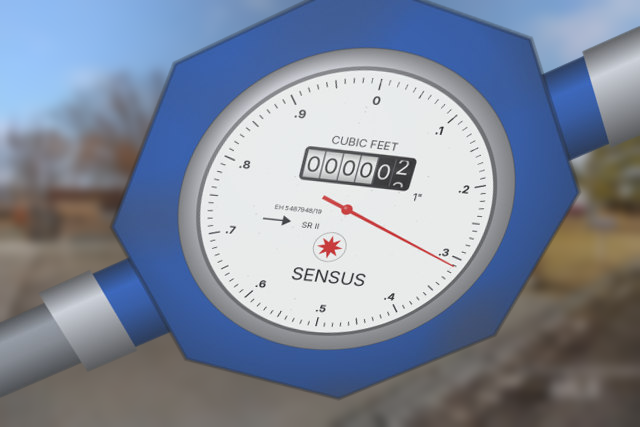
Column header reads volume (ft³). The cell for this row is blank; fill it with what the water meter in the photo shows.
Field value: 2.31 ft³
